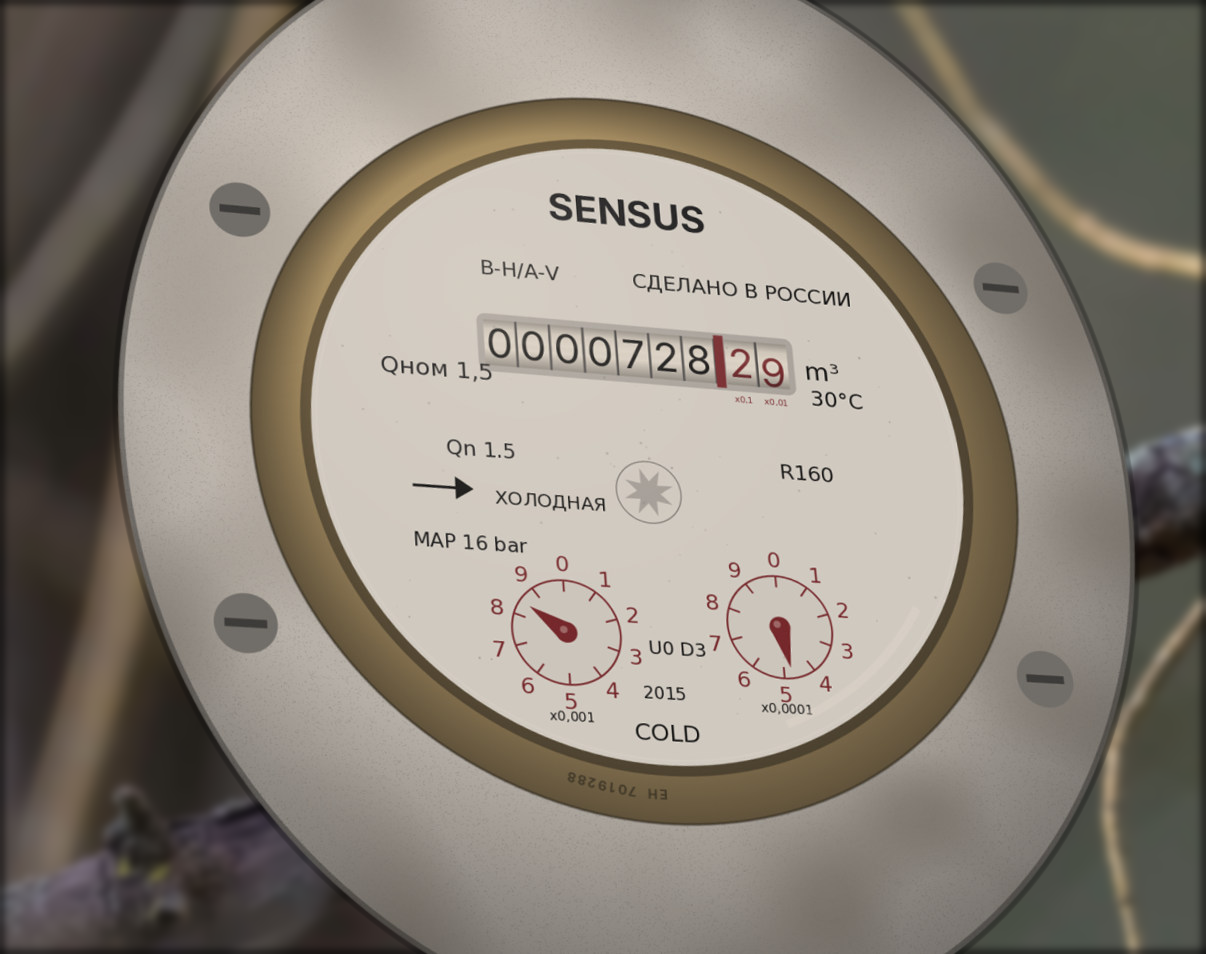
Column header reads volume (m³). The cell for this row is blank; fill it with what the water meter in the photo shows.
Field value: 728.2884 m³
